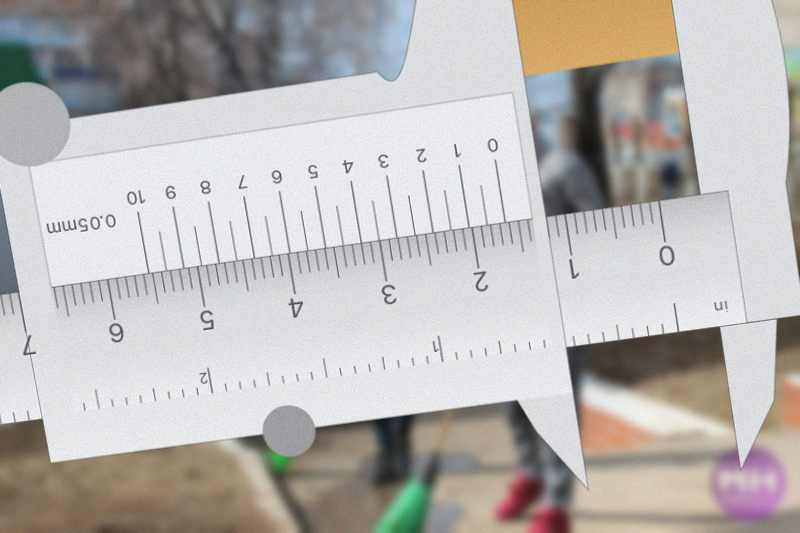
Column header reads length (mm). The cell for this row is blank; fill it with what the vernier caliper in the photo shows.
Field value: 16.4 mm
